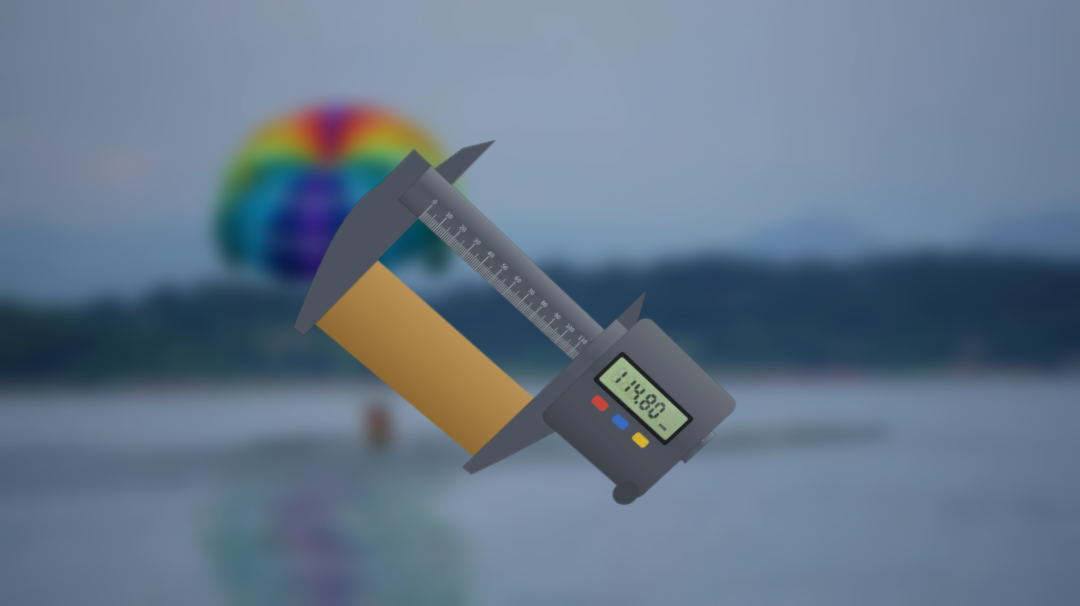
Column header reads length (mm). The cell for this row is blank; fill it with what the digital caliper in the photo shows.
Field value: 114.80 mm
